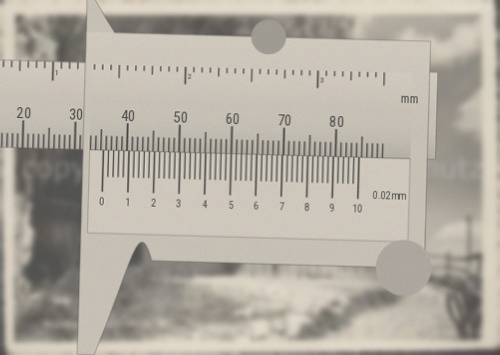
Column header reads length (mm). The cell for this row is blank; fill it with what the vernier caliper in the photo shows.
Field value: 35.5 mm
